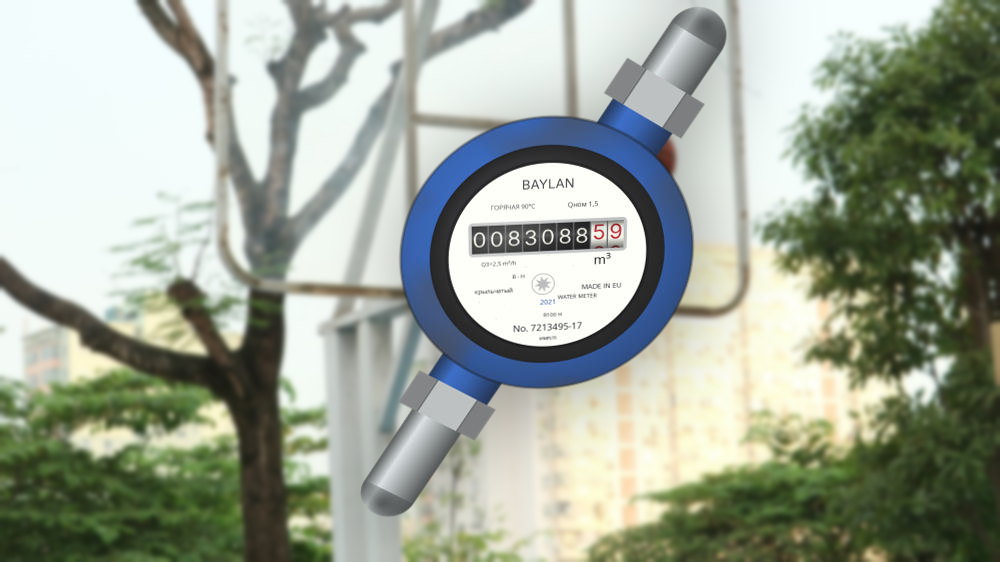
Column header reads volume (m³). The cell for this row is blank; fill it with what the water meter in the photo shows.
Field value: 83088.59 m³
